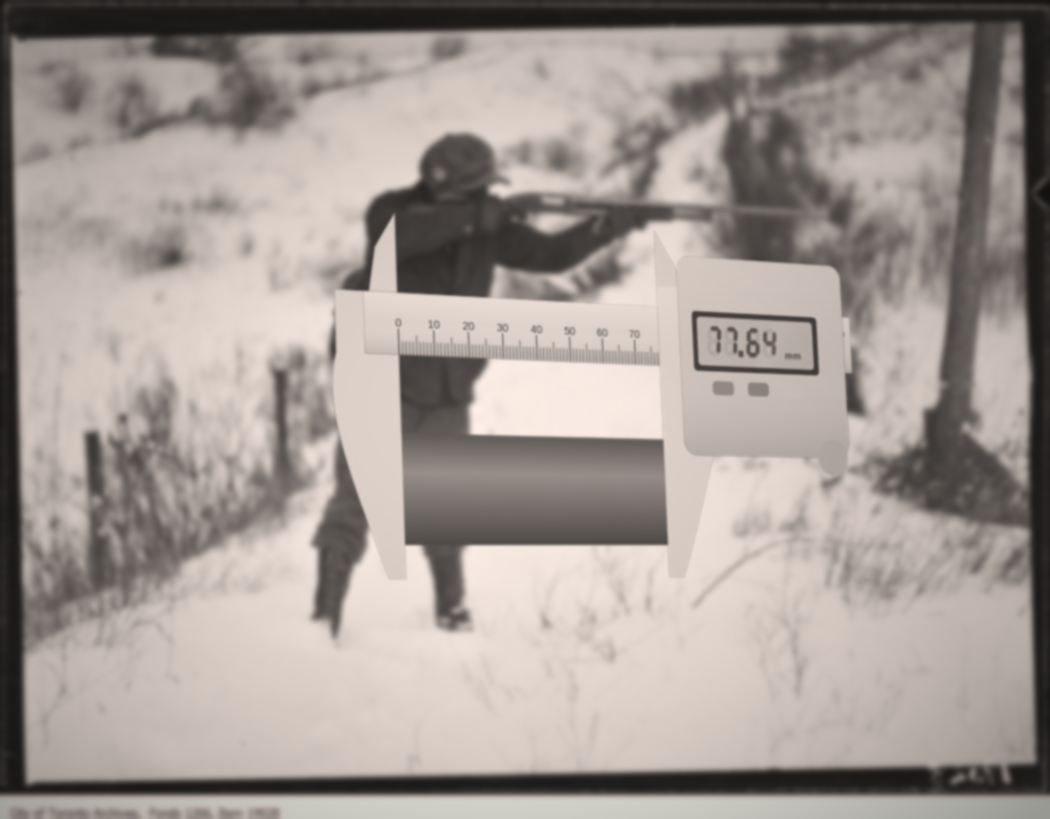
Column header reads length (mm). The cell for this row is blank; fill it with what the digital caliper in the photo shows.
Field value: 77.64 mm
